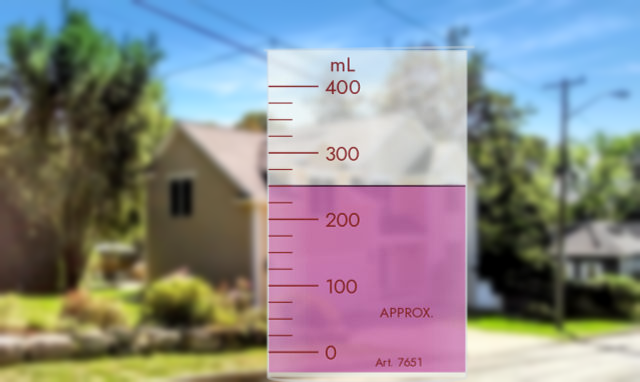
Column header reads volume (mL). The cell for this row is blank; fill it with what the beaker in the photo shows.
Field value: 250 mL
